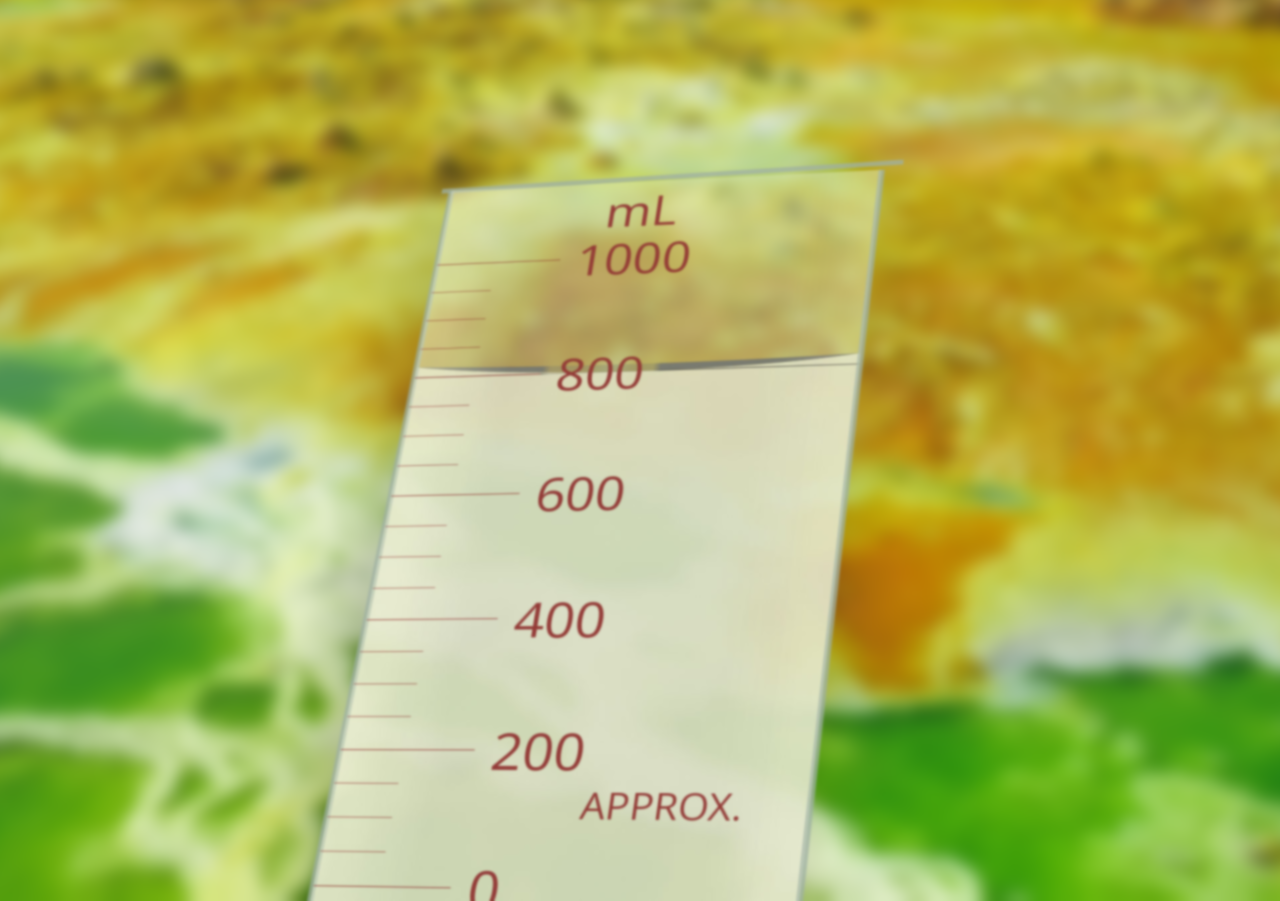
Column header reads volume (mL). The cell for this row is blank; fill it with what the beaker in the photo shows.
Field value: 800 mL
